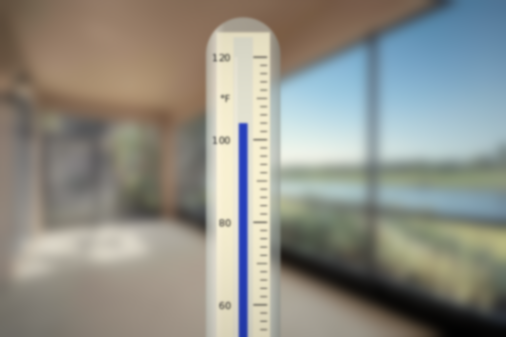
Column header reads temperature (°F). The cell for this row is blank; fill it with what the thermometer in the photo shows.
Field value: 104 °F
